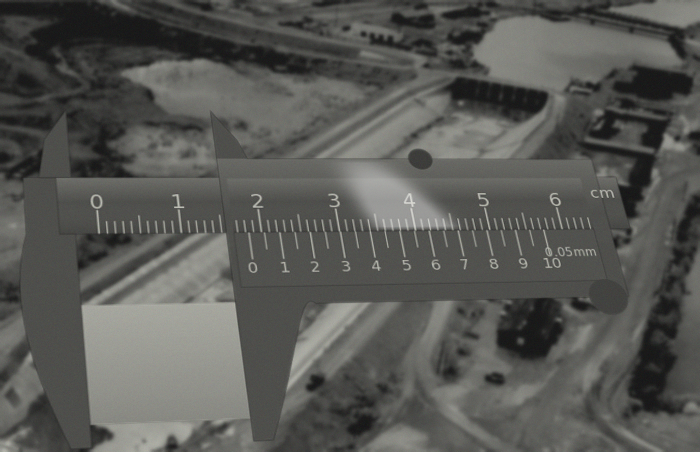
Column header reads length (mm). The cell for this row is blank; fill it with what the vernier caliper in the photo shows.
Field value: 18.4 mm
